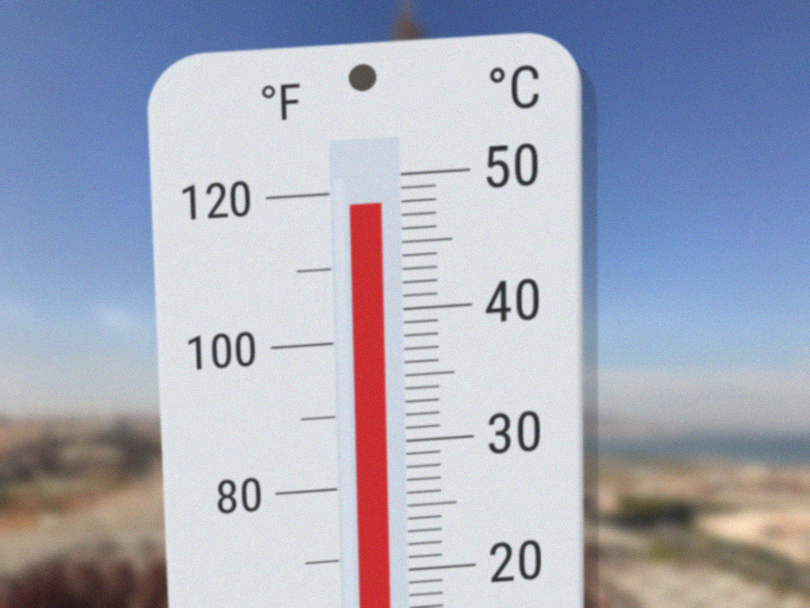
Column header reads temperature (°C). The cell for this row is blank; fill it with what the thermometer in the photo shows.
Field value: 48 °C
